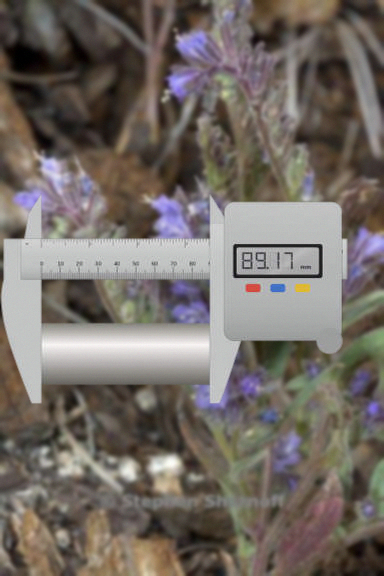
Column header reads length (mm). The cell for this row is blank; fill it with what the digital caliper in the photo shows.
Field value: 89.17 mm
